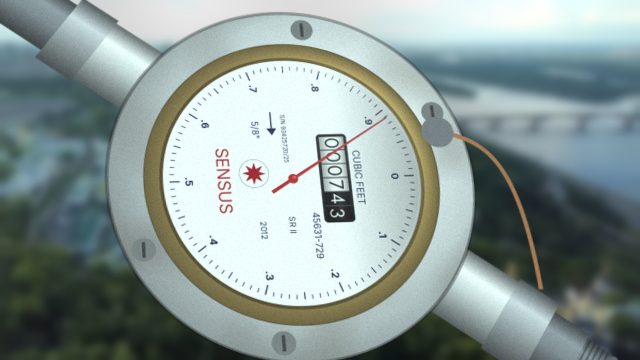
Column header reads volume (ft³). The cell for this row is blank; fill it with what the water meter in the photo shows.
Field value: 742.91 ft³
